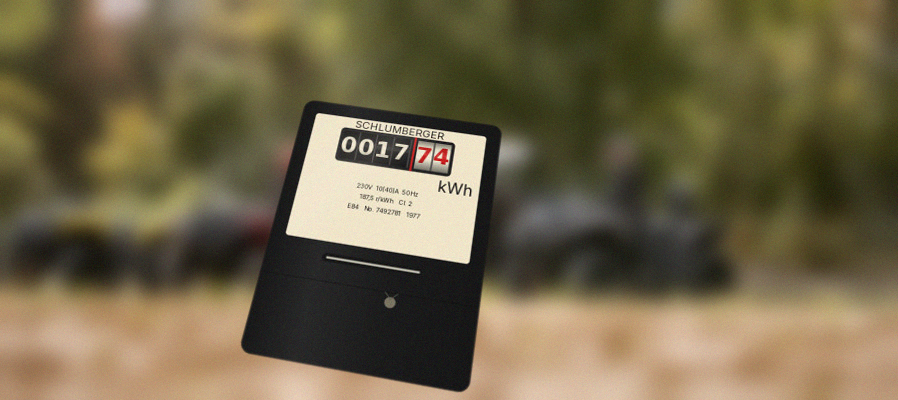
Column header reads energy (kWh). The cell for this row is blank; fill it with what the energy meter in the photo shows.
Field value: 17.74 kWh
